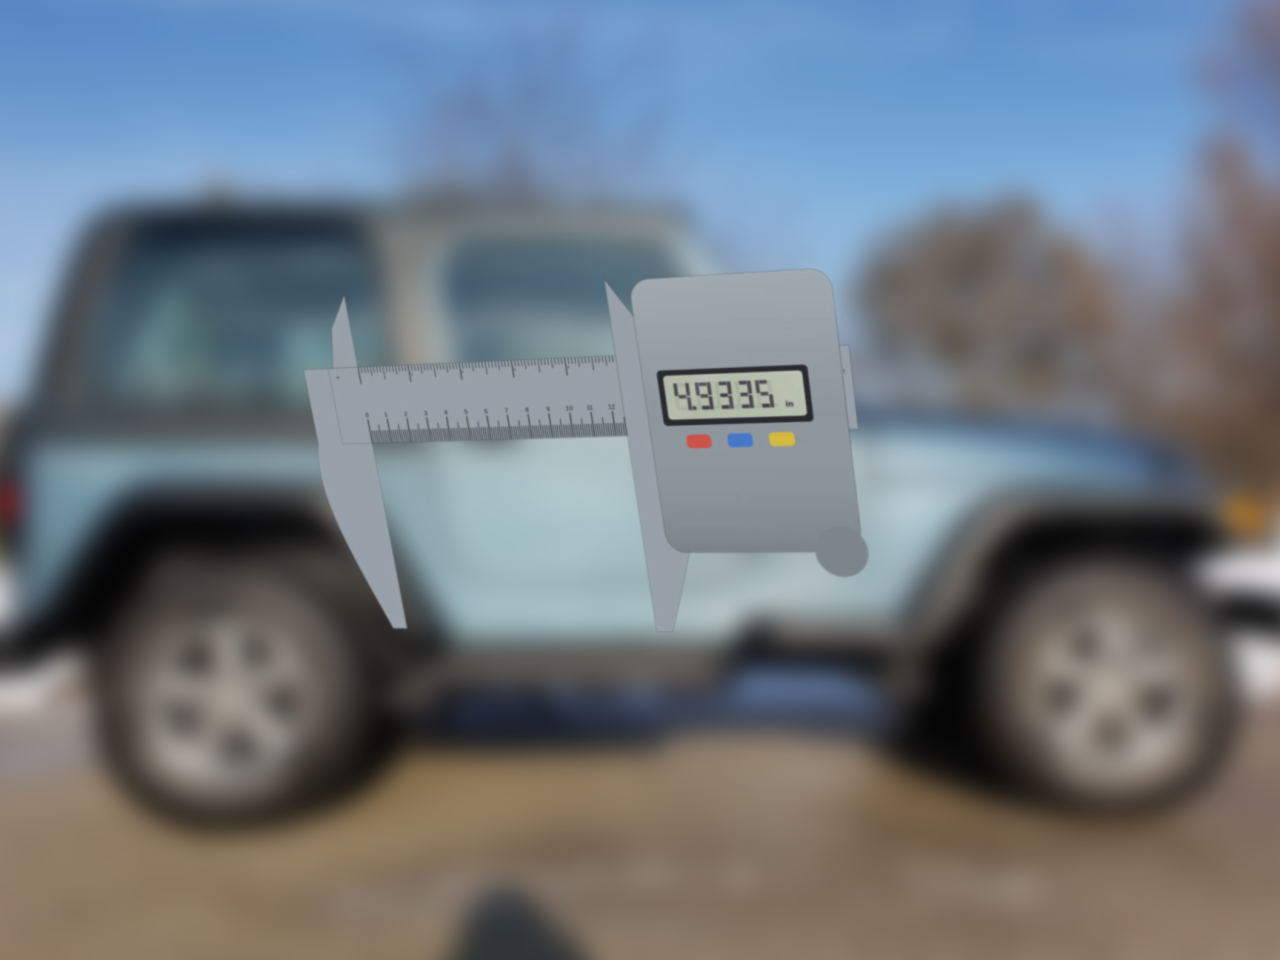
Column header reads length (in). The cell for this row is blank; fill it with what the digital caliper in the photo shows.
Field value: 4.9335 in
